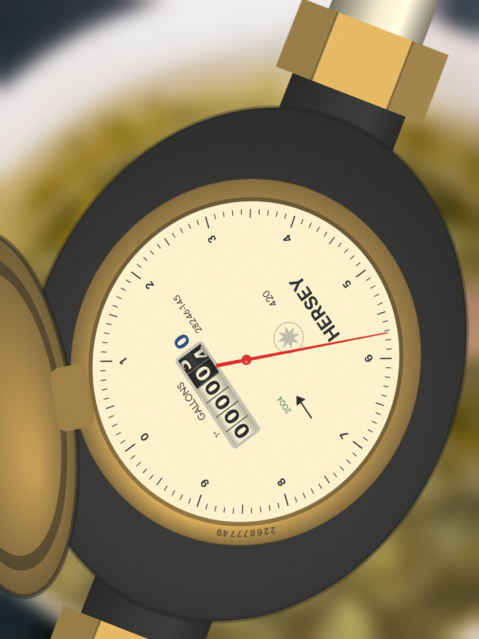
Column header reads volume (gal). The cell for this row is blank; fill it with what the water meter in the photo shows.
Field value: 35.7 gal
